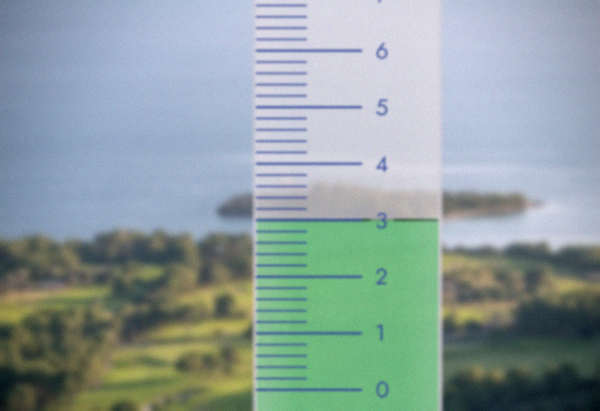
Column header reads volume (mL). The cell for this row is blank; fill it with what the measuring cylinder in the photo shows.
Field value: 3 mL
